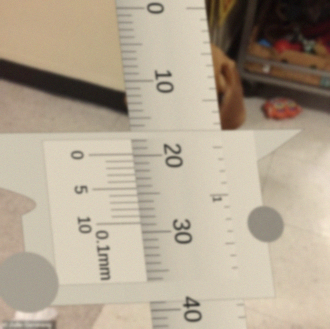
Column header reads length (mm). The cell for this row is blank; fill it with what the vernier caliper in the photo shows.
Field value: 19.8 mm
